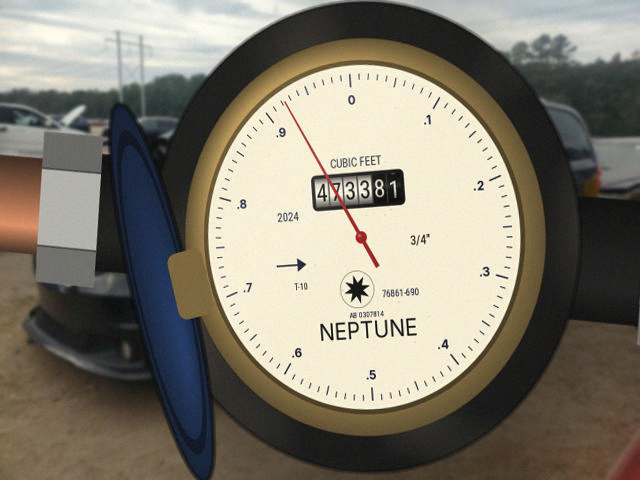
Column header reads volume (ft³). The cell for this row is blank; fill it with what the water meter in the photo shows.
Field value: 473380.92 ft³
